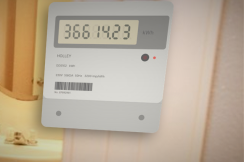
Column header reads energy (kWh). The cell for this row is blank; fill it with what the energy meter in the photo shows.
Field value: 36614.23 kWh
